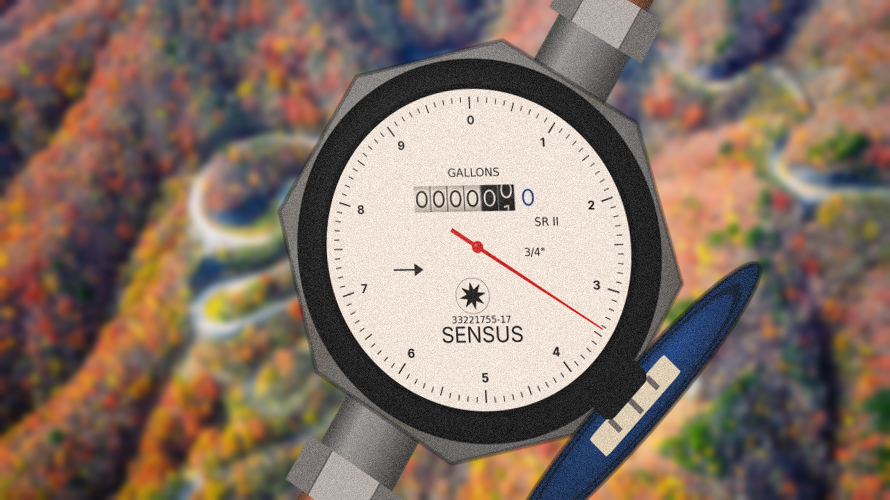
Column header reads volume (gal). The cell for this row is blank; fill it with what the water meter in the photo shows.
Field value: 3.4 gal
